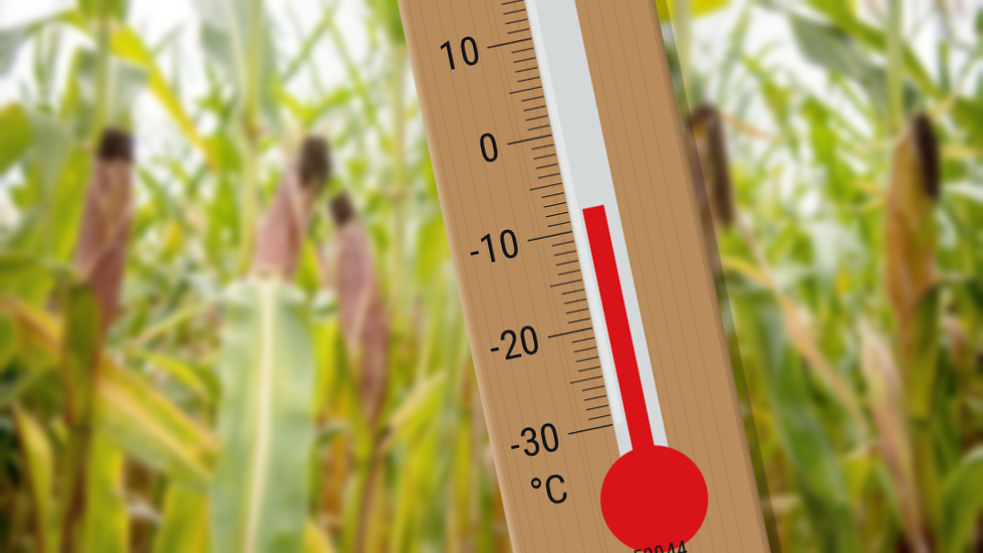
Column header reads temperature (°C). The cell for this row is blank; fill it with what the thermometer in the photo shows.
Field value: -8 °C
